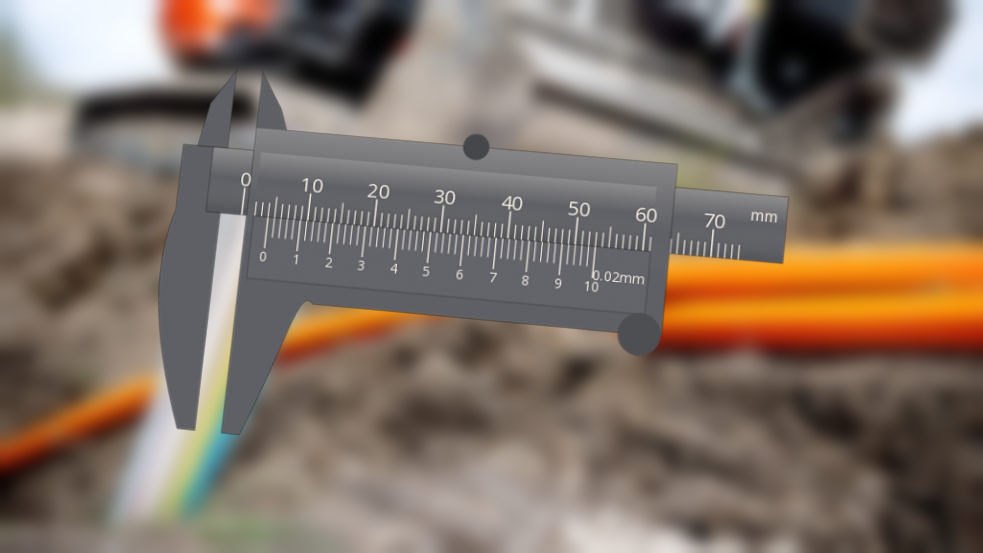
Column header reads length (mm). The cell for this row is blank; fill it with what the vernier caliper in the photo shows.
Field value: 4.0 mm
